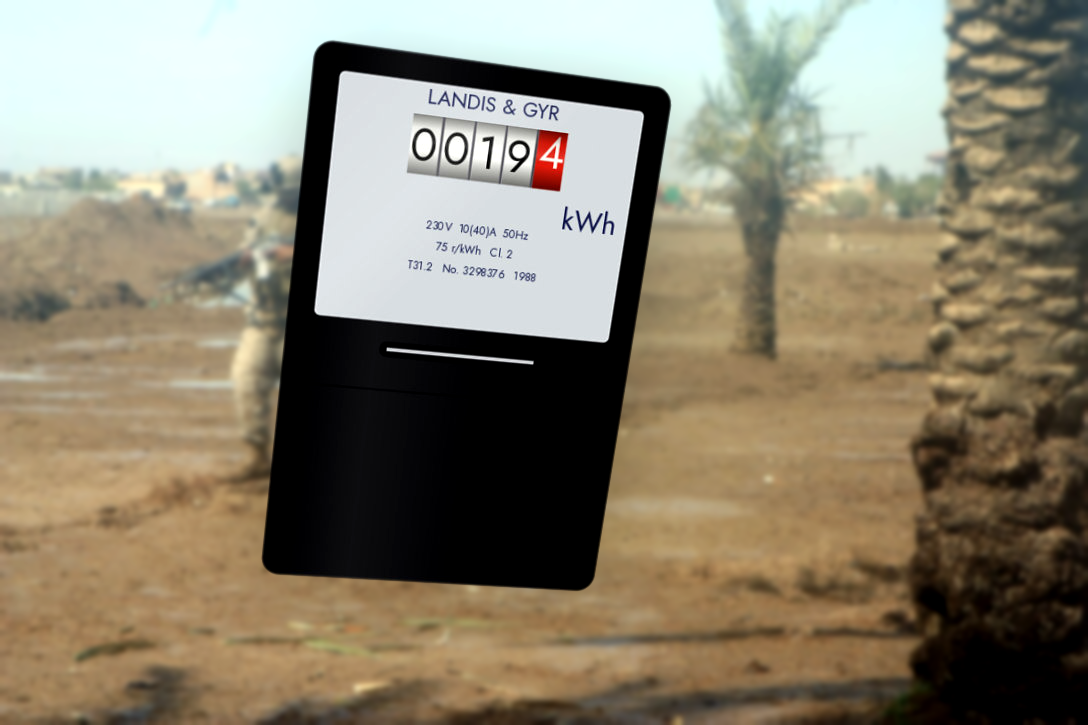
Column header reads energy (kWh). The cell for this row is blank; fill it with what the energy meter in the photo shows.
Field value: 19.4 kWh
